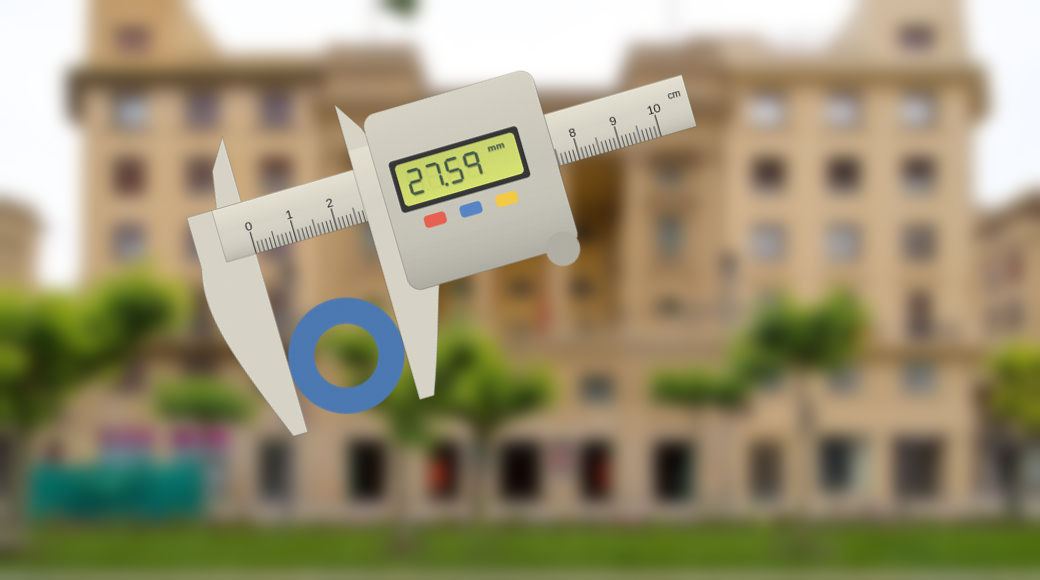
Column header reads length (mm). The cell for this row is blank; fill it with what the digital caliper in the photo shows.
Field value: 27.59 mm
